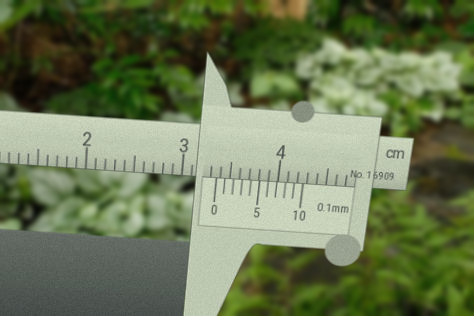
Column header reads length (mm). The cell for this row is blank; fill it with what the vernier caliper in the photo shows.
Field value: 33.6 mm
